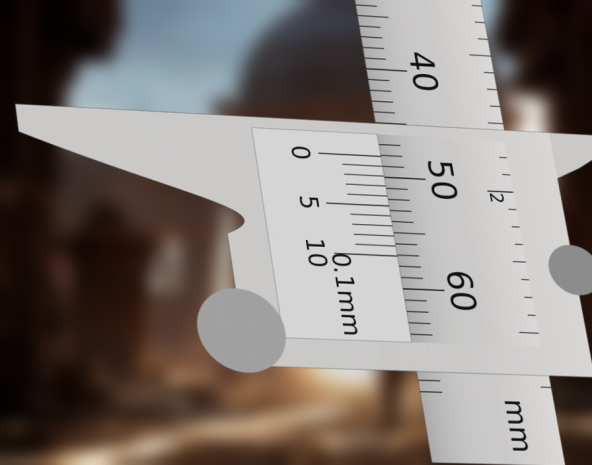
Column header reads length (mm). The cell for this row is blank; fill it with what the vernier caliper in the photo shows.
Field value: 48.1 mm
